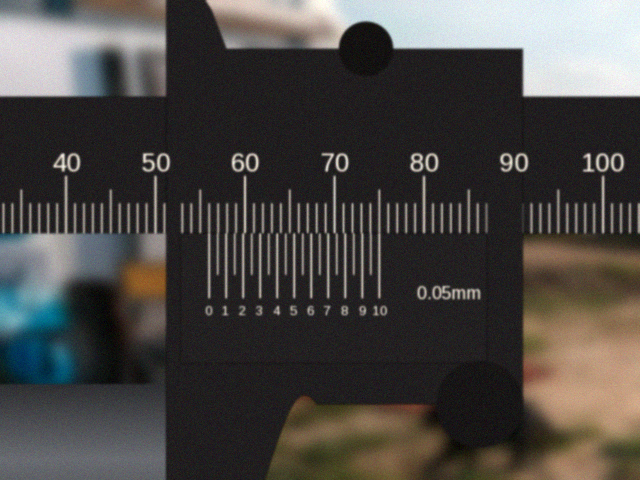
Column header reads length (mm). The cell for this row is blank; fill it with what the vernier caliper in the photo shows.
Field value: 56.0 mm
